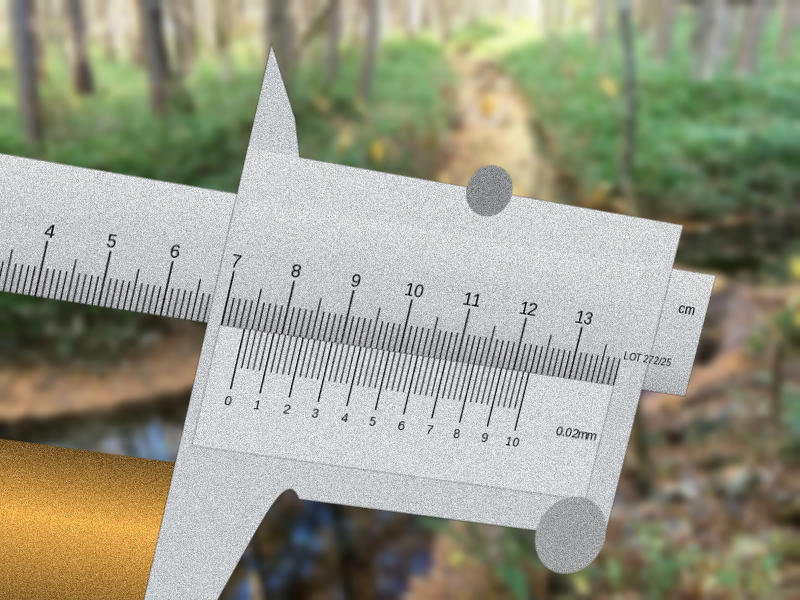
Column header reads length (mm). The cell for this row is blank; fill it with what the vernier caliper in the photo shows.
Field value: 73.8 mm
